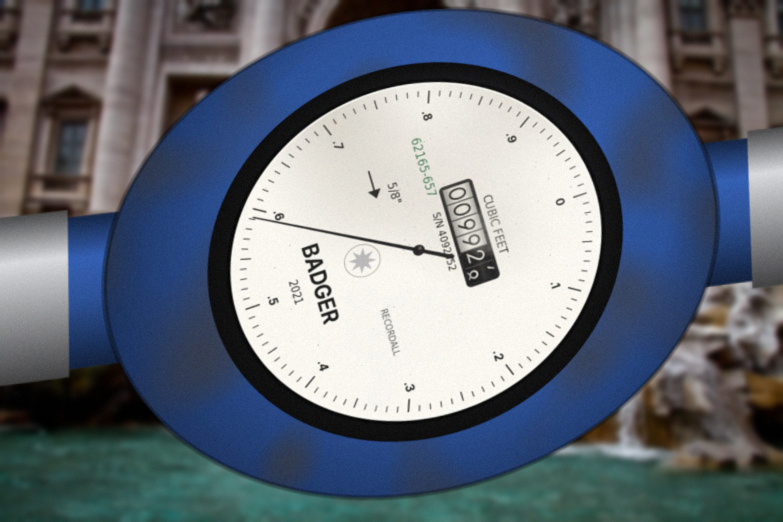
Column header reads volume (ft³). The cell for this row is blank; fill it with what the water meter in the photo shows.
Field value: 9927.59 ft³
